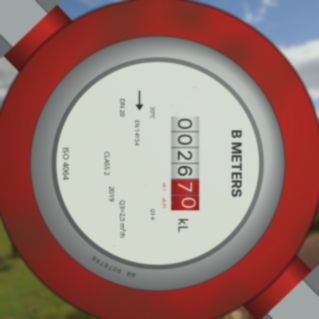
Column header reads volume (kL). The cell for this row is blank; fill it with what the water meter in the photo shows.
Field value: 26.70 kL
